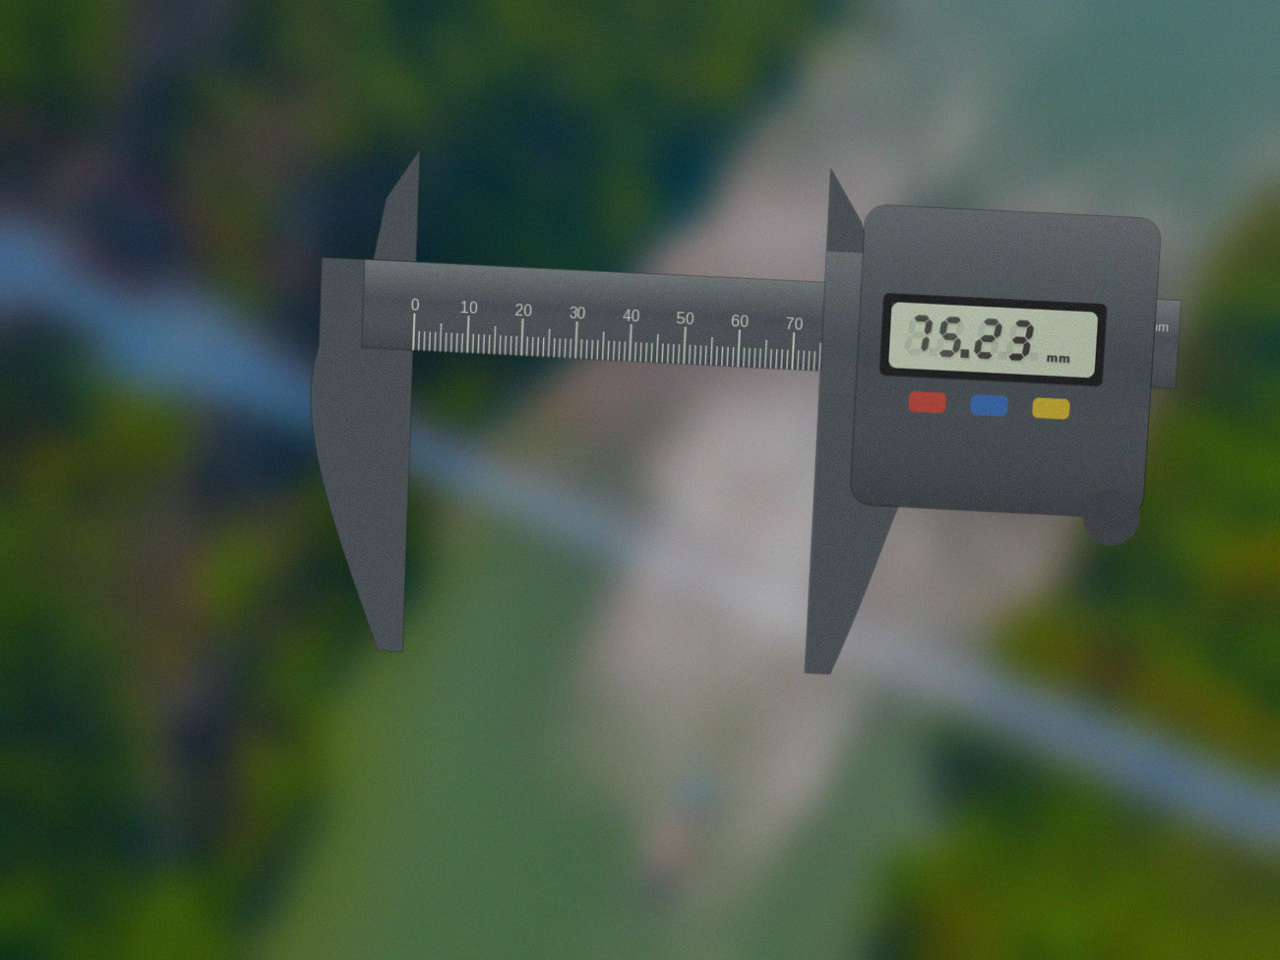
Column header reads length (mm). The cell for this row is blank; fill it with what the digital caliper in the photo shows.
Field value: 75.23 mm
